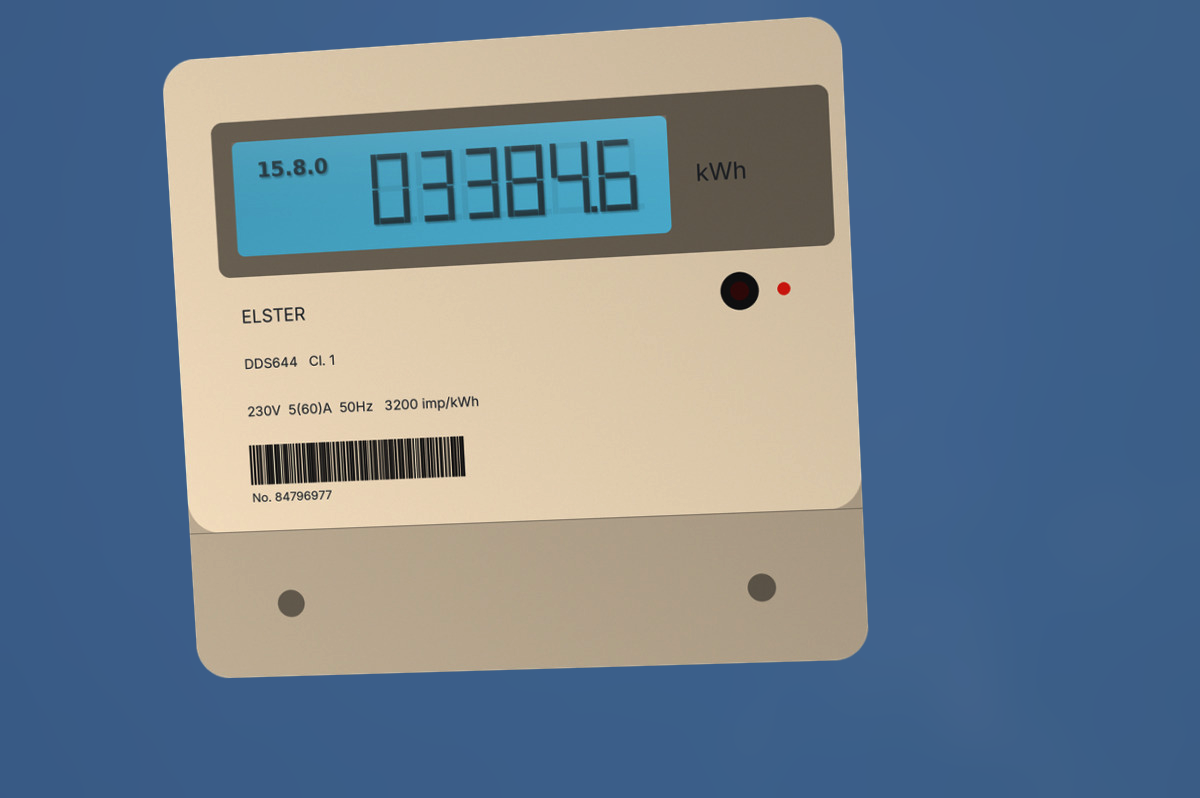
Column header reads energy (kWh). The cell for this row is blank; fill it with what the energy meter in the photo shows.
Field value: 3384.6 kWh
